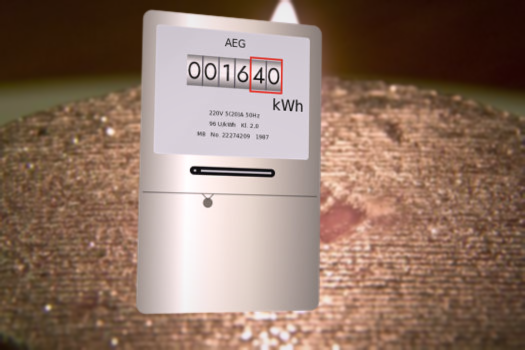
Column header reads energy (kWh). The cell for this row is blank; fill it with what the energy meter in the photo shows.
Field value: 16.40 kWh
